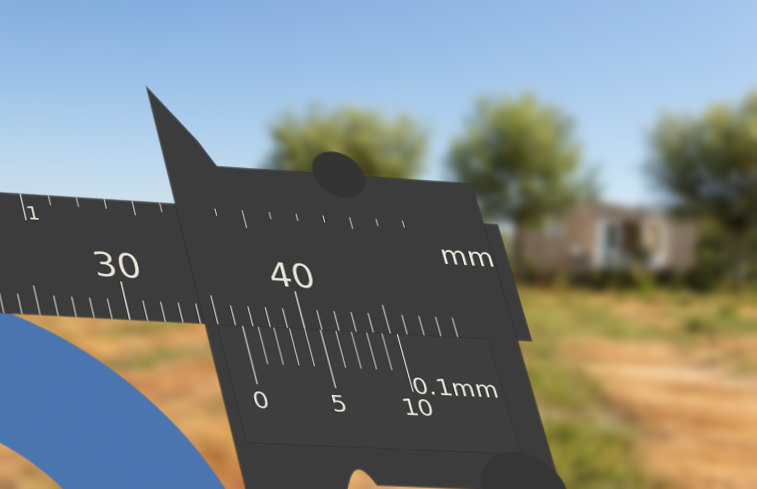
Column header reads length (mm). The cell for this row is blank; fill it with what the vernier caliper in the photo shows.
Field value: 36.4 mm
